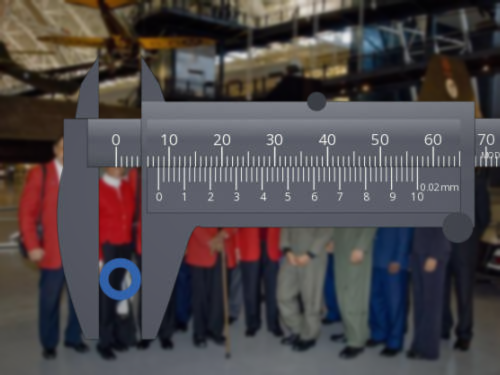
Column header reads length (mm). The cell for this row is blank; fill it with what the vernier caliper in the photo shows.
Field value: 8.0 mm
